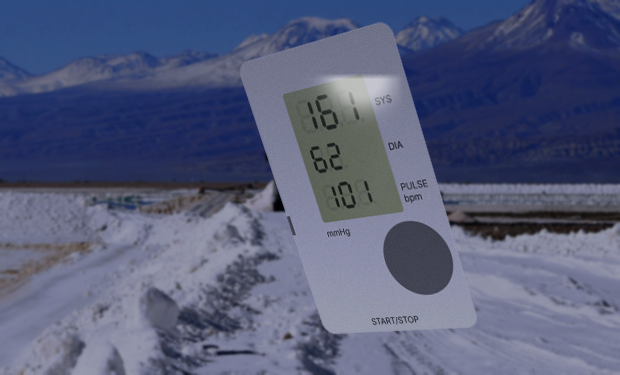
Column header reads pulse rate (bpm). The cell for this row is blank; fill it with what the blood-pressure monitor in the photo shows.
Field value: 101 bpm
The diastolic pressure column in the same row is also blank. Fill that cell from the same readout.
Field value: 62 mmHg
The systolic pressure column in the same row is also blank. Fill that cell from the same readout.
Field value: 161 mmHg
